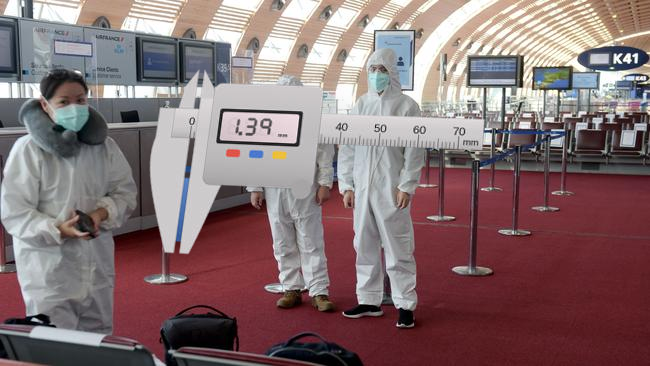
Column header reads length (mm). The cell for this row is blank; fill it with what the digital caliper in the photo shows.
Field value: 1.39 mm
